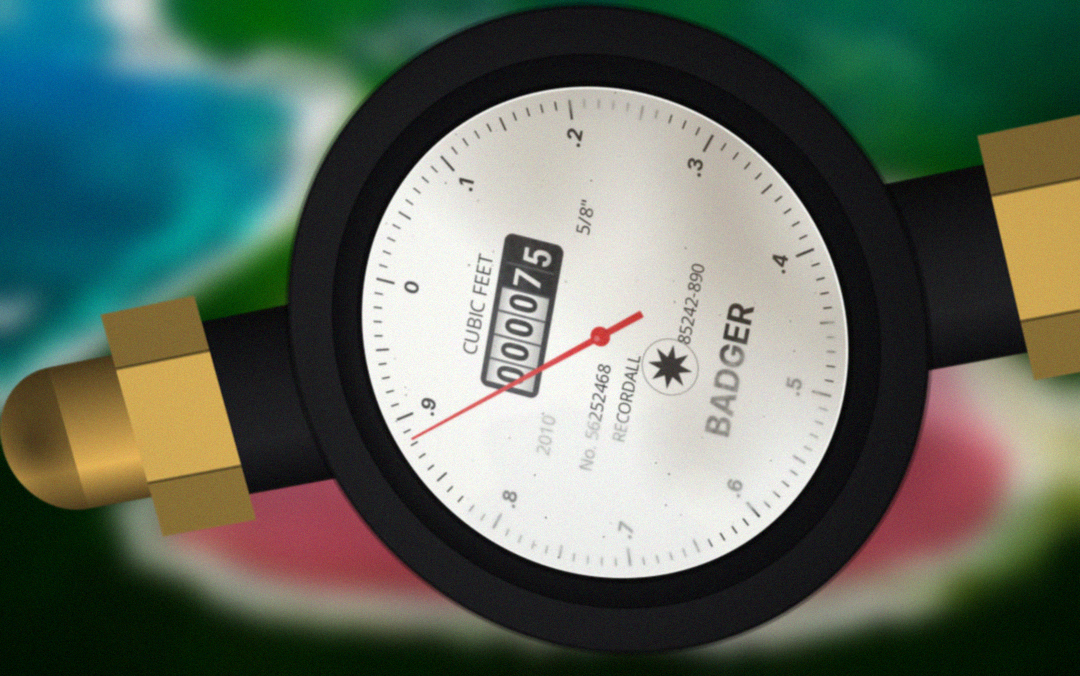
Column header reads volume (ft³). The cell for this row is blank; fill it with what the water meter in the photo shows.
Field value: 74.88 ft³
